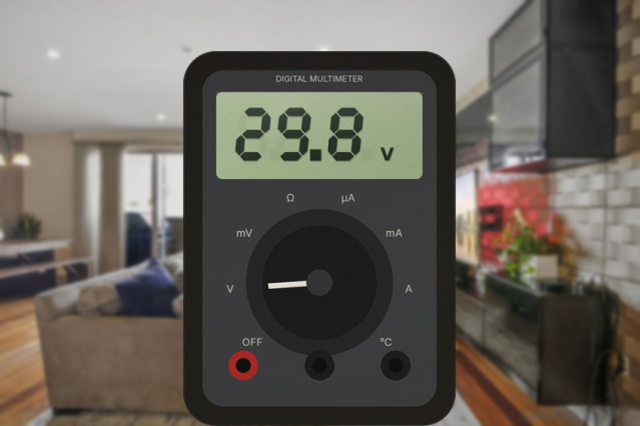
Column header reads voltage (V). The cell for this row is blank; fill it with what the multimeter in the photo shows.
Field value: 29.8 V
